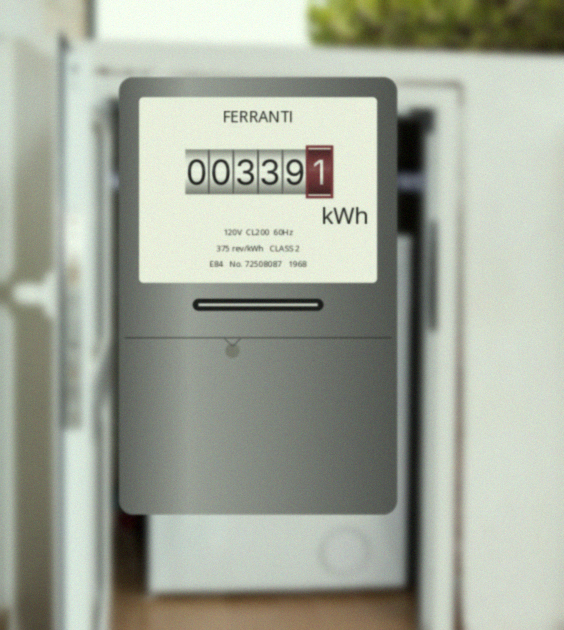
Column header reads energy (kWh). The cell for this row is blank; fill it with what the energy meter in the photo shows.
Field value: 339.1 kWh
